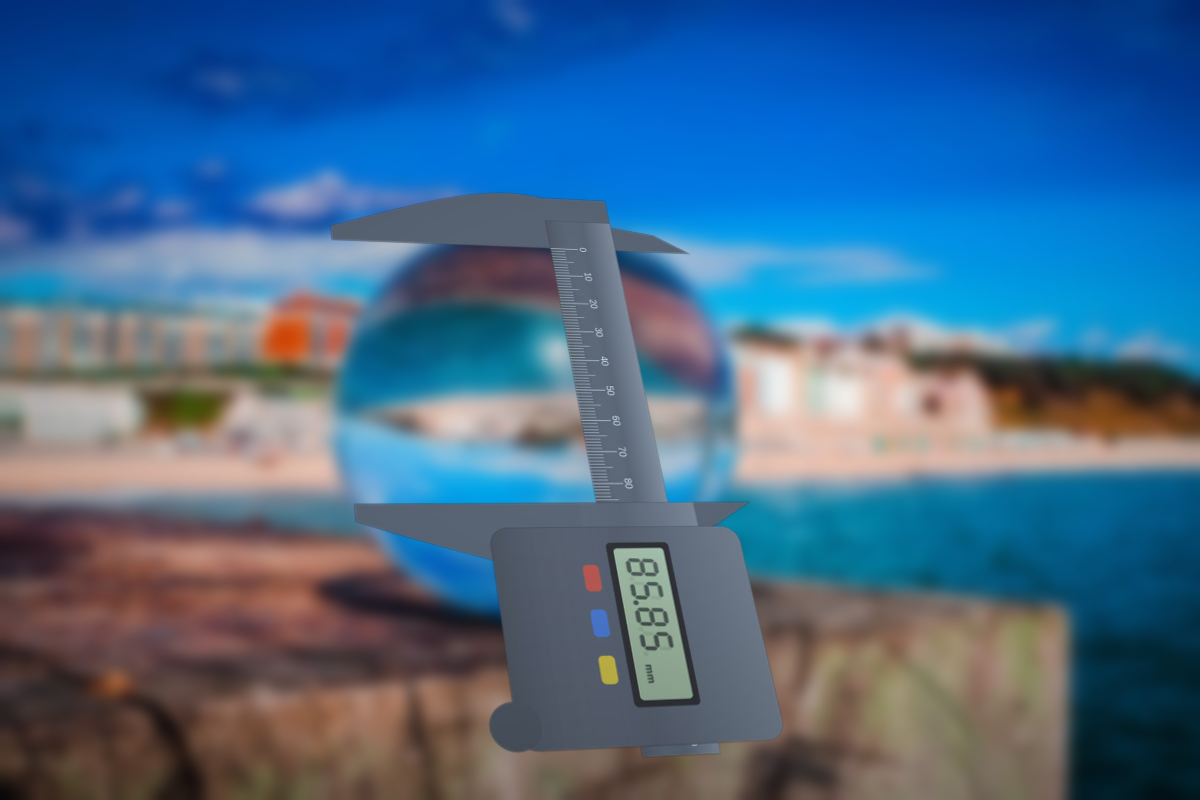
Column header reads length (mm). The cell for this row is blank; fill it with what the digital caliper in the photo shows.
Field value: 85.85 mm
